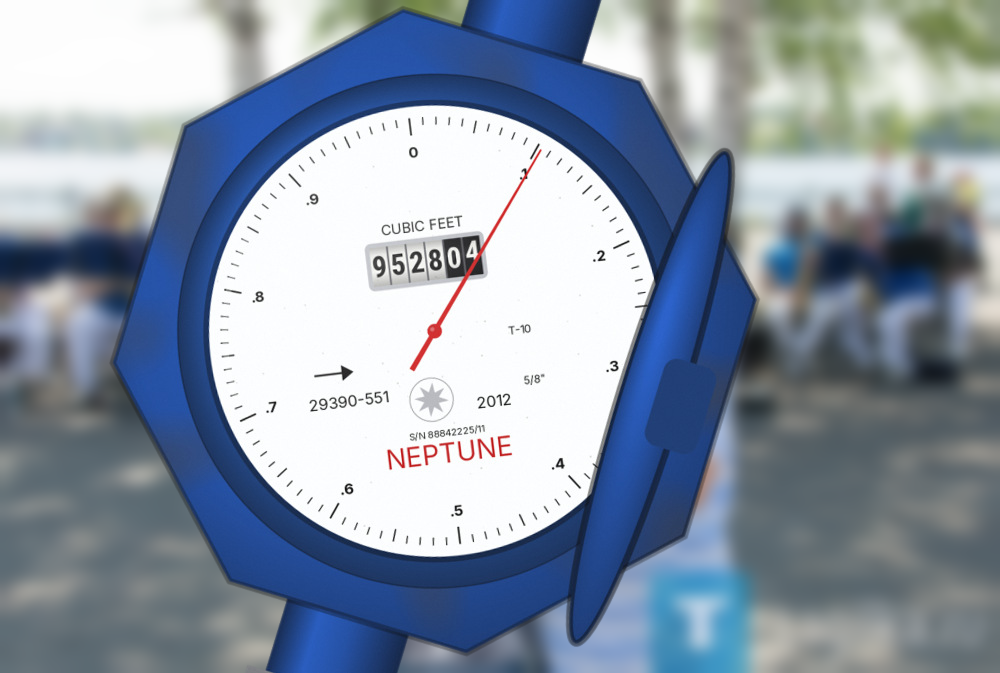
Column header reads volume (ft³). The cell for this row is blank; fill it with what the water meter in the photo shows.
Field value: 952804.10 ft³
